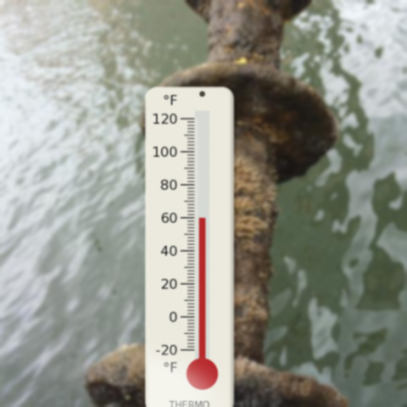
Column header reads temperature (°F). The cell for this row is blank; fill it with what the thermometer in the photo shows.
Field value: 60 °F
